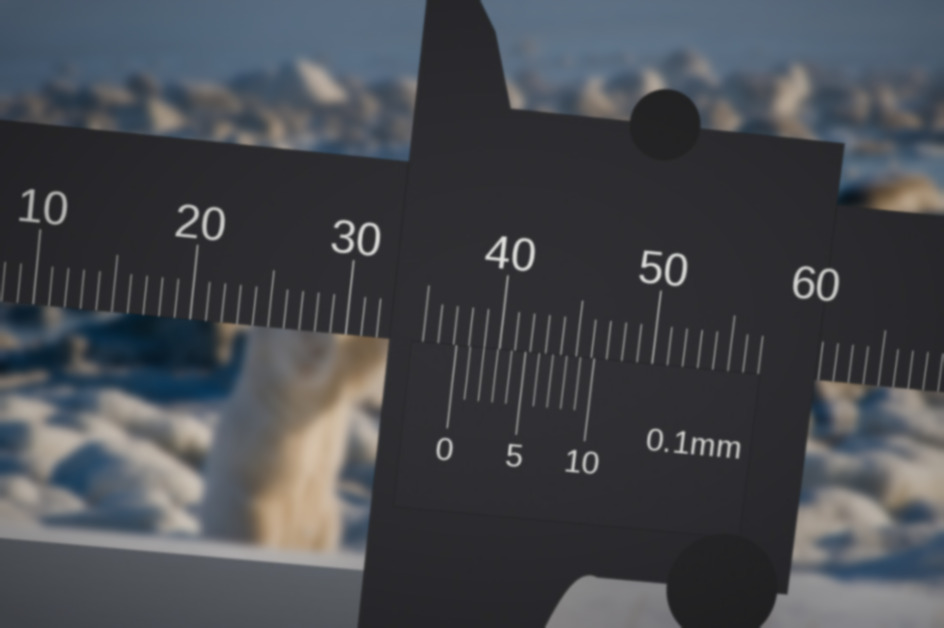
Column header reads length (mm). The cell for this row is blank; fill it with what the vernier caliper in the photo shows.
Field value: 37.2 mm
